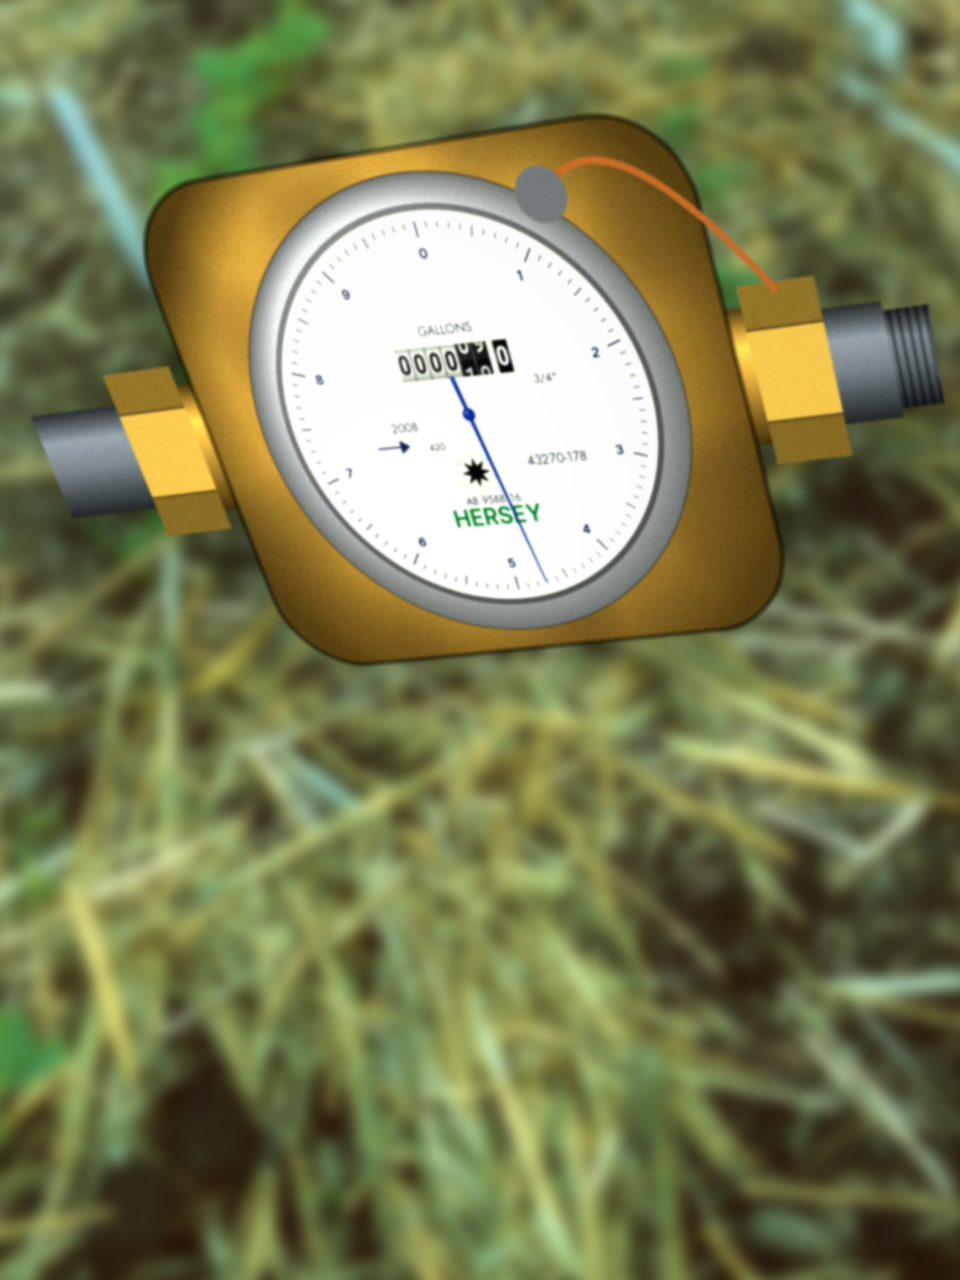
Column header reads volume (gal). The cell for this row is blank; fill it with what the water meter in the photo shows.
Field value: 94.7 gal
